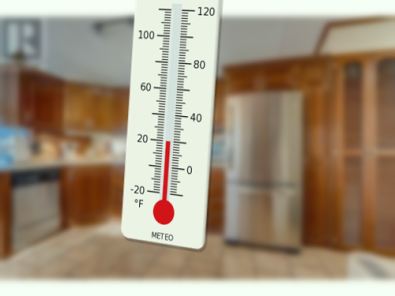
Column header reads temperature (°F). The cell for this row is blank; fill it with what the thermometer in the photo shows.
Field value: 20 °F
